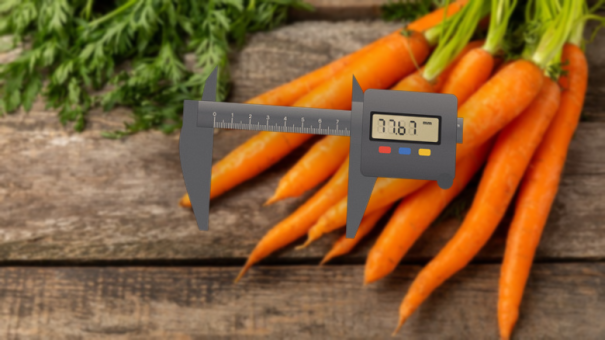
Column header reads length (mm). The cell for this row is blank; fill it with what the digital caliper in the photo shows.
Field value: 77.67 mm
